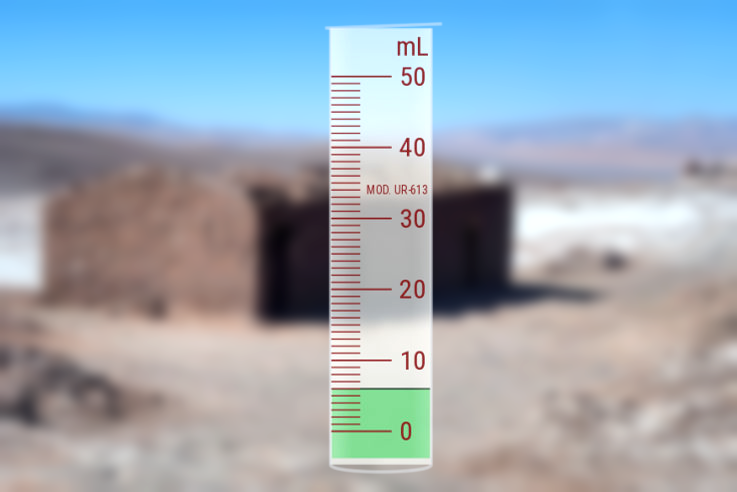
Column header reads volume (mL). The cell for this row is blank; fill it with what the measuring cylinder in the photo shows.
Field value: 6 mL
